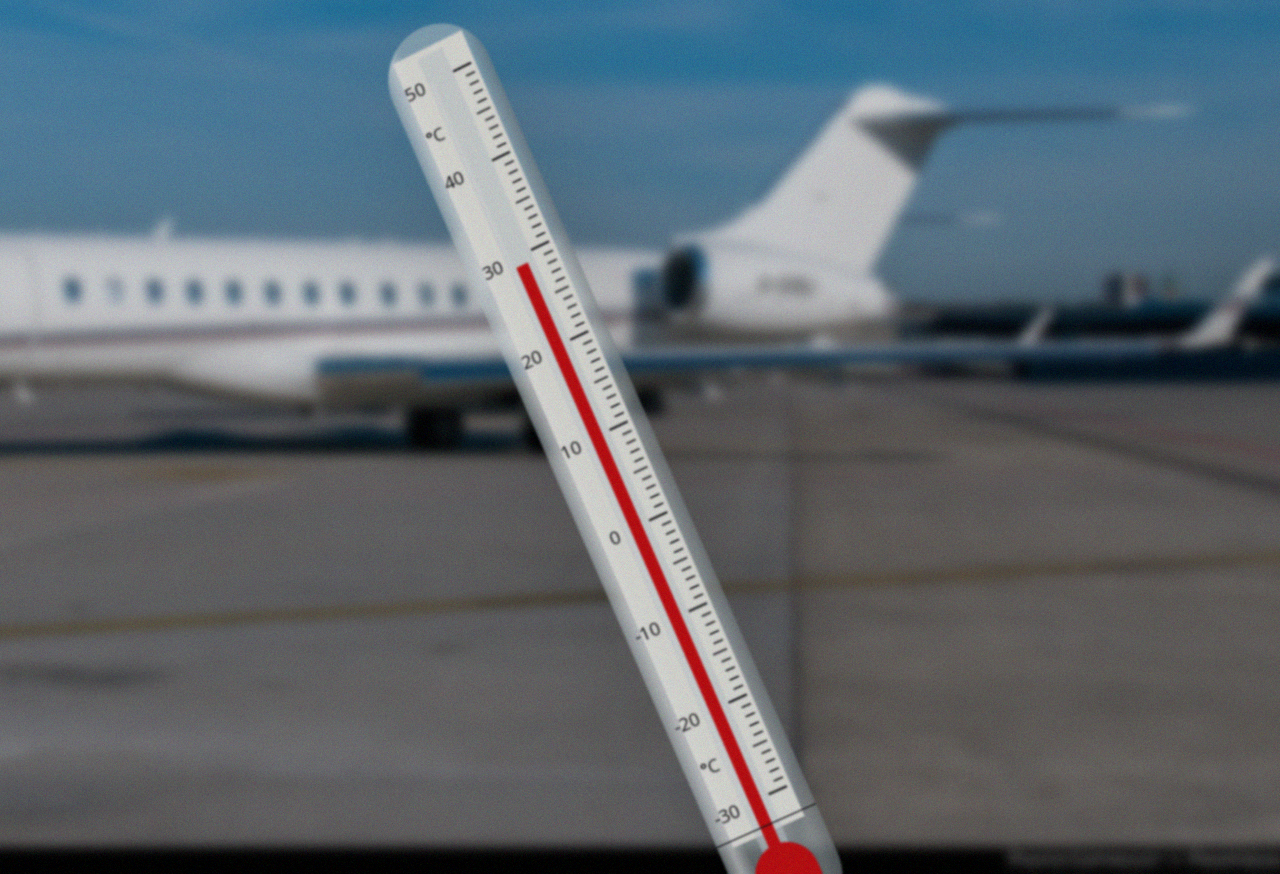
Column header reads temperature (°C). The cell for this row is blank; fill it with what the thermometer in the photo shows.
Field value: 29 °C
